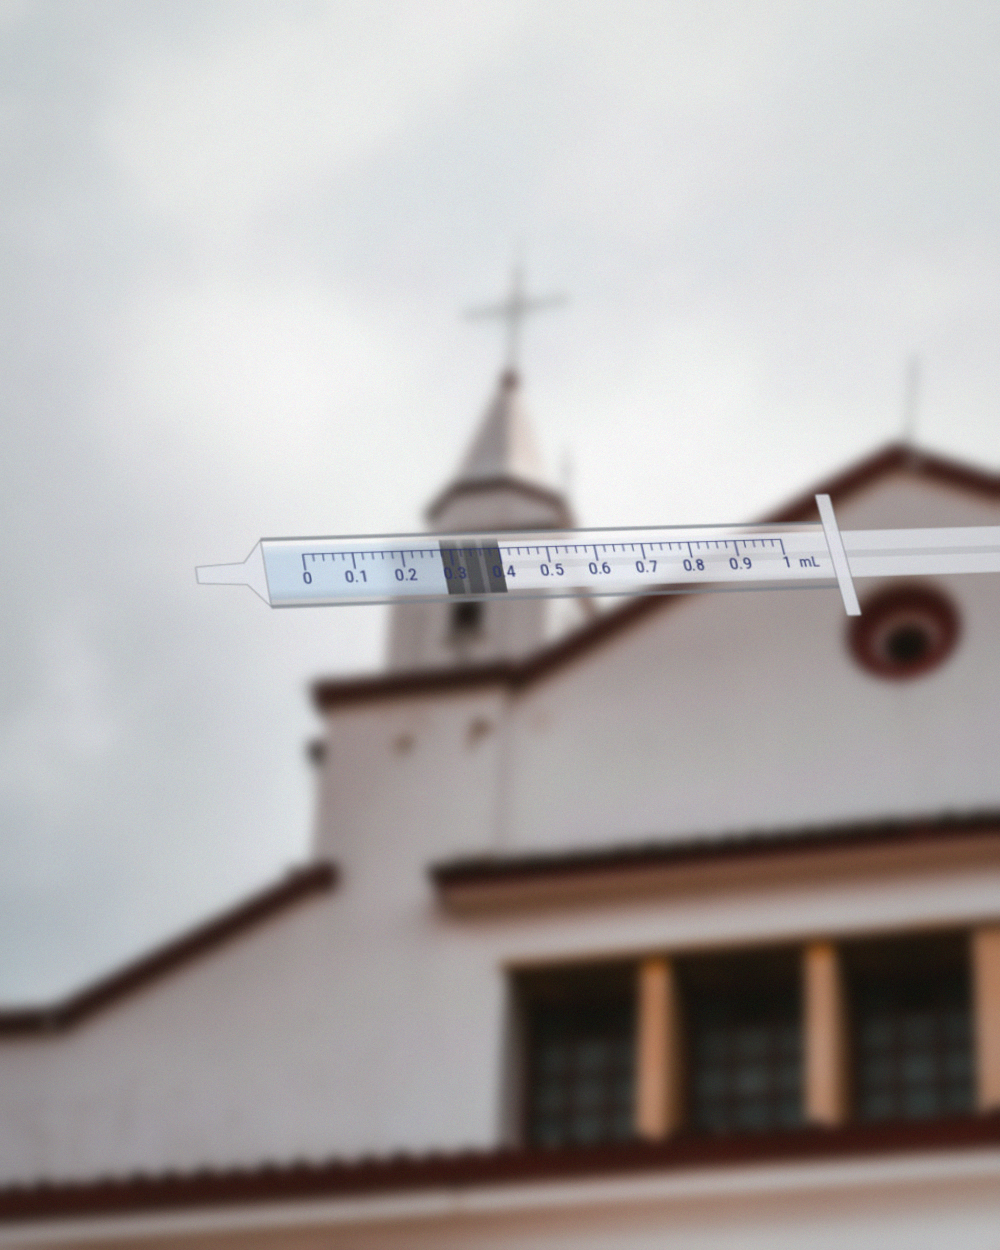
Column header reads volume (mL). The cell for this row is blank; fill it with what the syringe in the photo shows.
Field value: 0.28 mL
